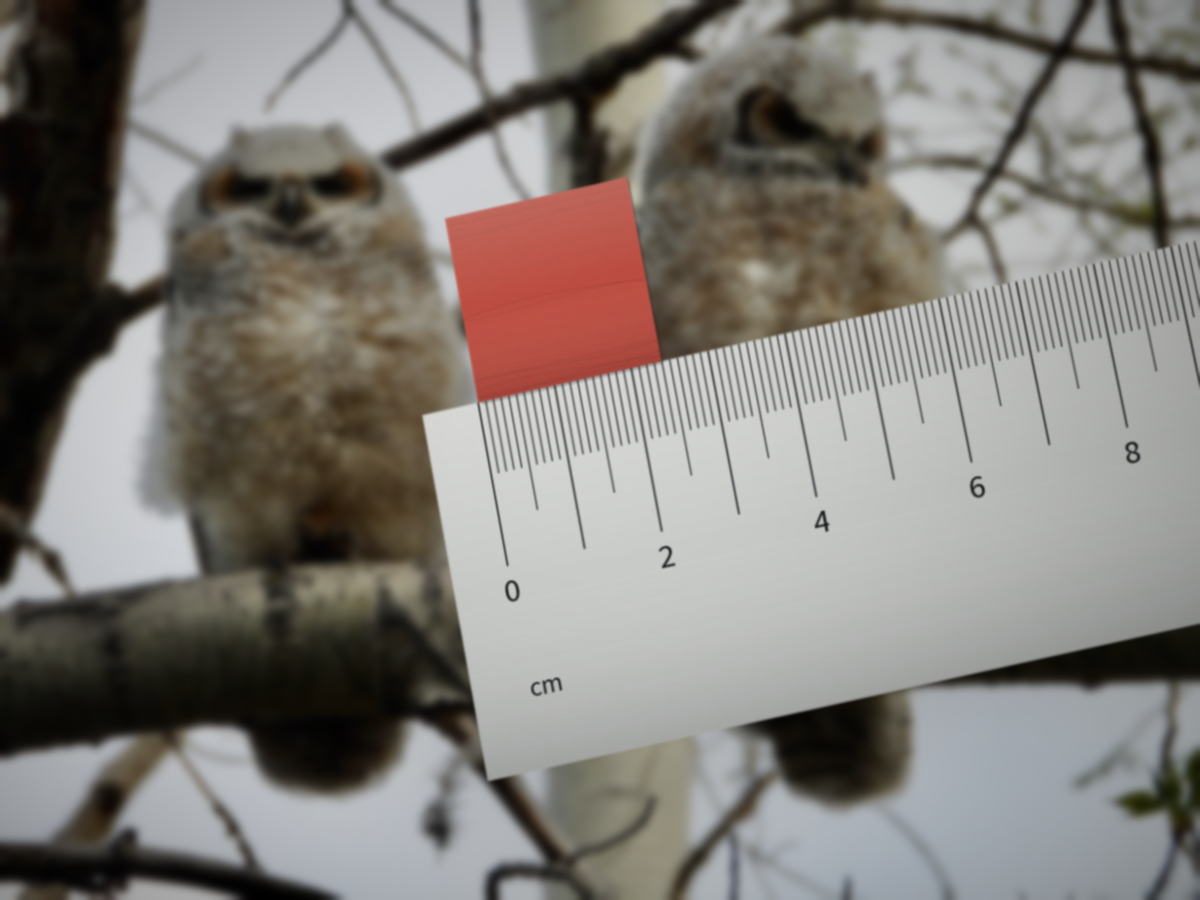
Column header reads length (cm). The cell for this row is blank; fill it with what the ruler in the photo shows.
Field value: 2.4 cm
